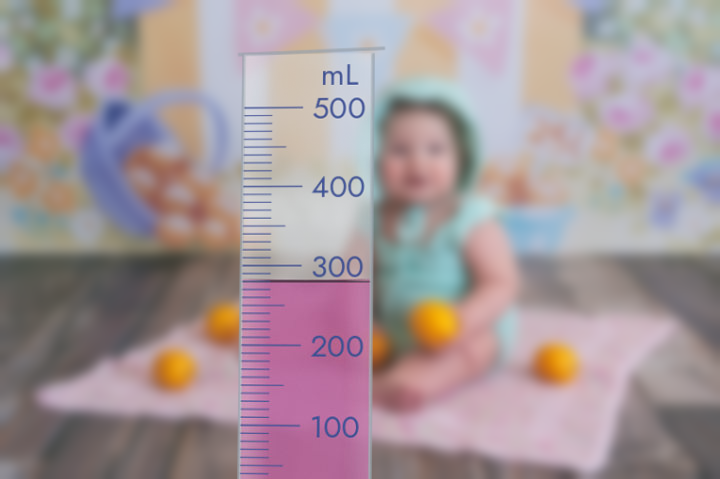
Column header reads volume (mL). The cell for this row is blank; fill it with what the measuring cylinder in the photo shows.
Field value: 280 mL
